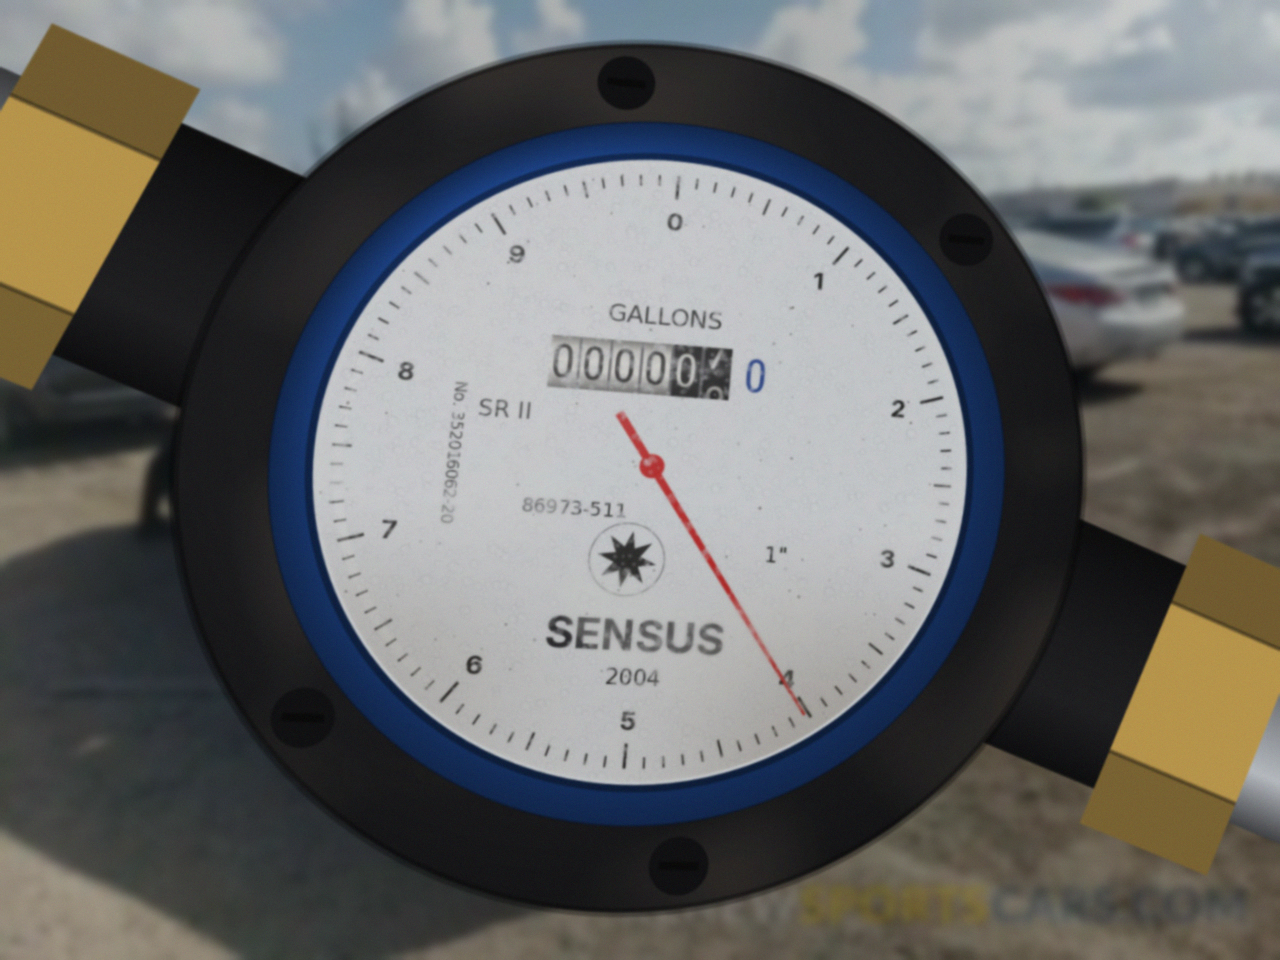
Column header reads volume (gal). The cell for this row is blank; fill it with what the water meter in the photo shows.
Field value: 74.0 gal
